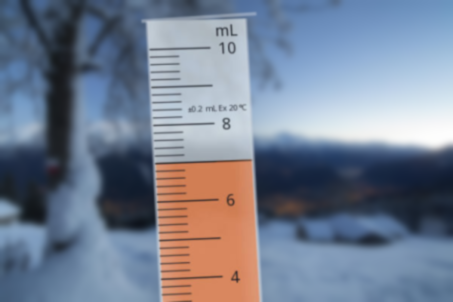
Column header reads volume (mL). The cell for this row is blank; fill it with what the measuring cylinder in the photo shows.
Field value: 7 mL
